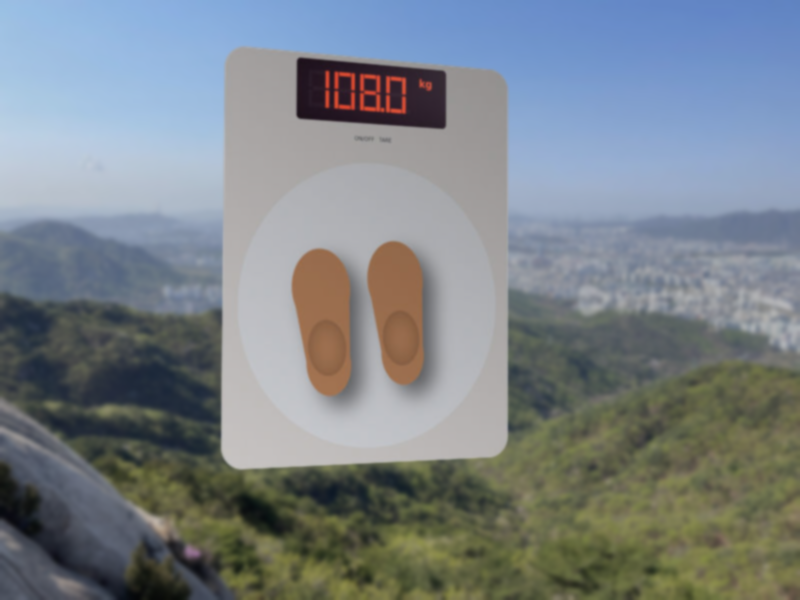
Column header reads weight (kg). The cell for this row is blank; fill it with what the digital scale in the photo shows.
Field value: 108.0 kg
